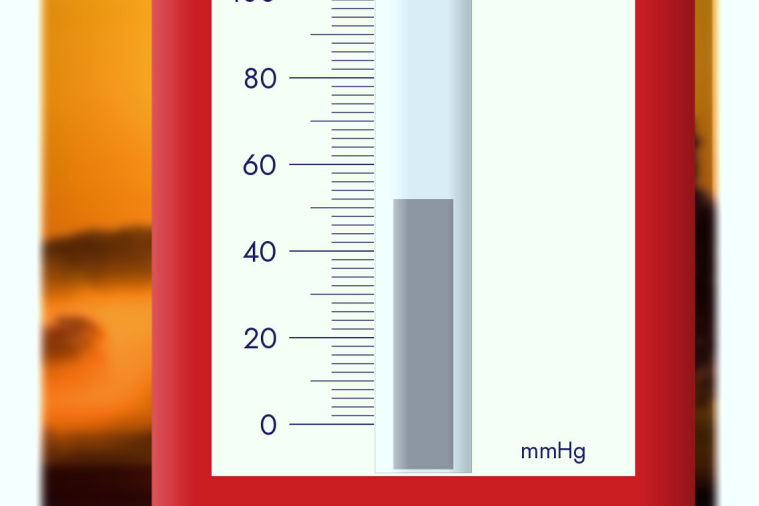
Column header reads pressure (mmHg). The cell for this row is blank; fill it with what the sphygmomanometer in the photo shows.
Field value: 52 mmHg
